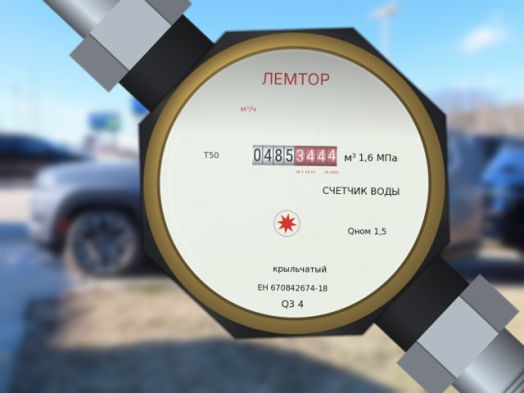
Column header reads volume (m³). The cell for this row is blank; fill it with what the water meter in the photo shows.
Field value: 485.3444 m³
